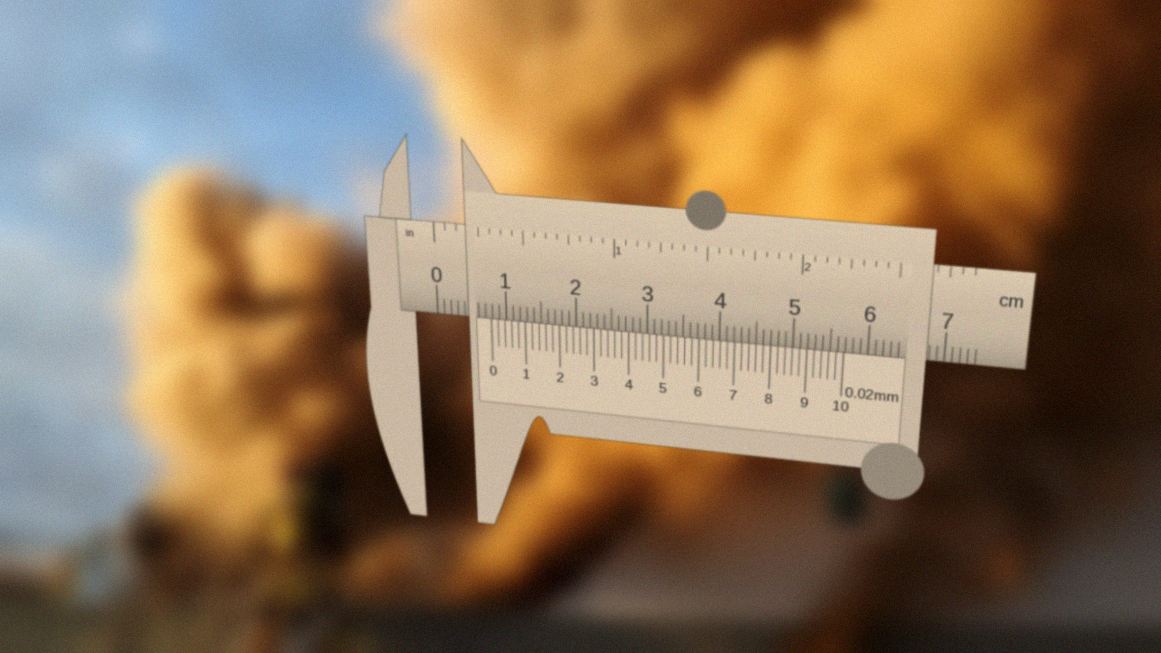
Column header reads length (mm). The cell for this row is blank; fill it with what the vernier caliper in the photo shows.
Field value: 7.8 mm
